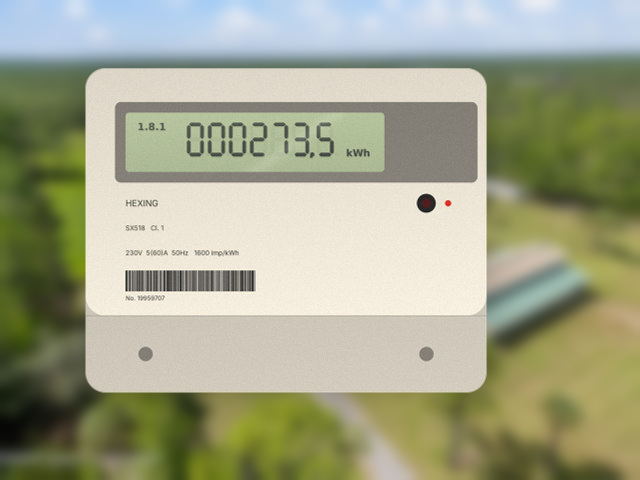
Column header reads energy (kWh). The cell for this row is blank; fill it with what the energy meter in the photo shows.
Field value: 273.5 kWh
